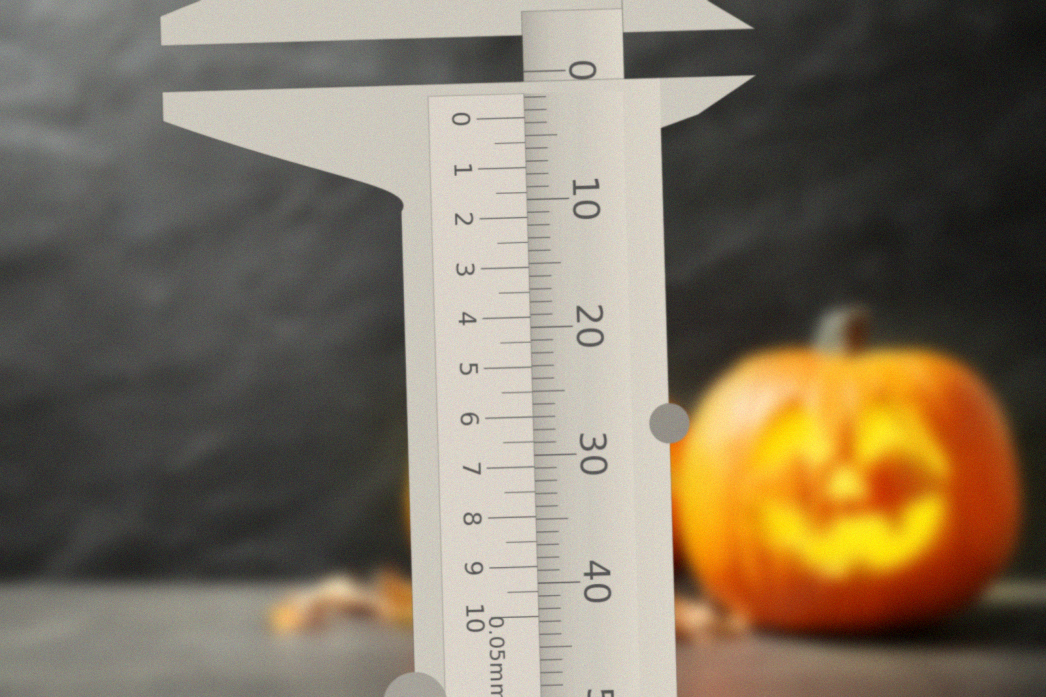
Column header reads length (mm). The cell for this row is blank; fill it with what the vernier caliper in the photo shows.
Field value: 3.6 mm
